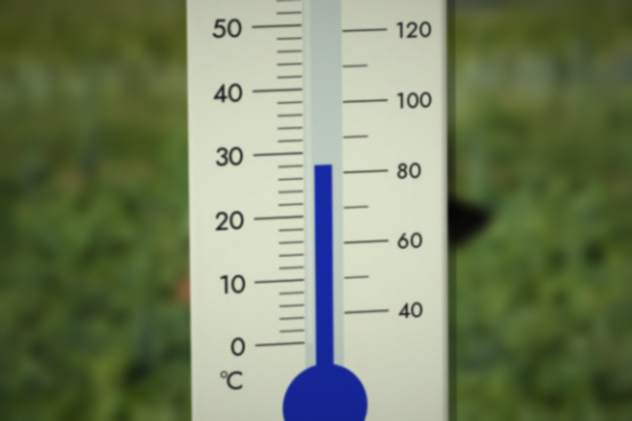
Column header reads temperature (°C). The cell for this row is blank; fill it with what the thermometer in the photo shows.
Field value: 28 °C
